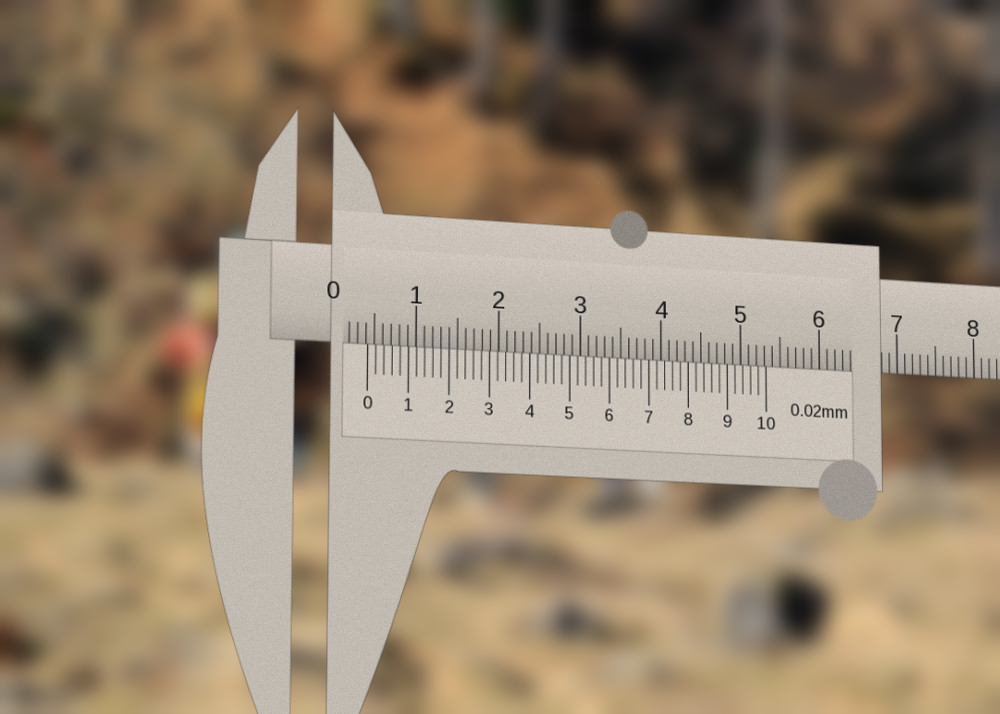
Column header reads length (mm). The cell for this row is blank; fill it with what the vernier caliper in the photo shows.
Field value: 4.2 mm
